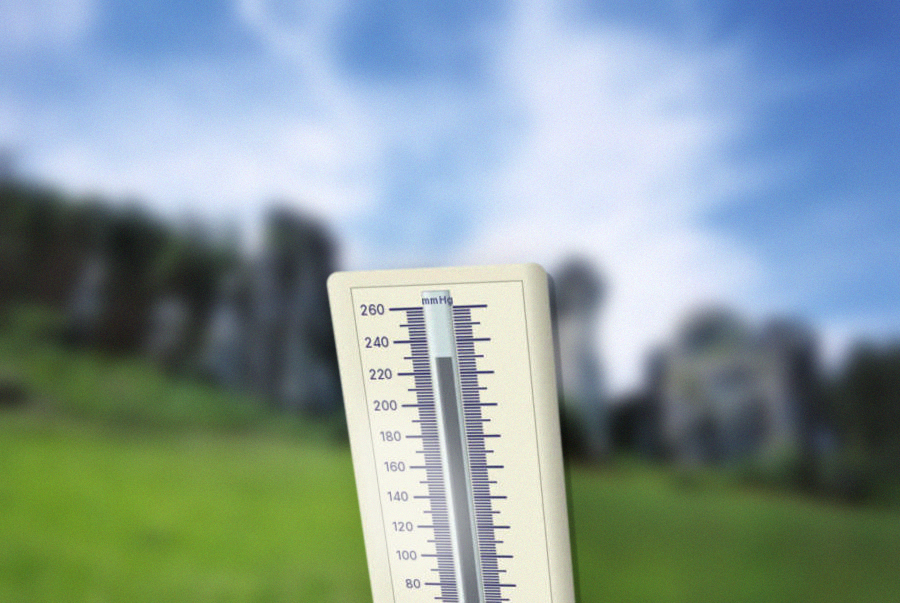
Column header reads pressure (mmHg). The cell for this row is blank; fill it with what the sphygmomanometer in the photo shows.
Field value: 230 mmHg
